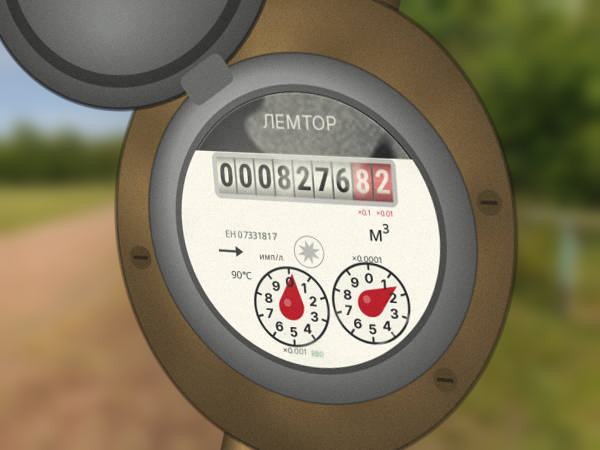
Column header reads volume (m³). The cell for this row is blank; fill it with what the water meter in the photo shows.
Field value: 8276.8201 m³
